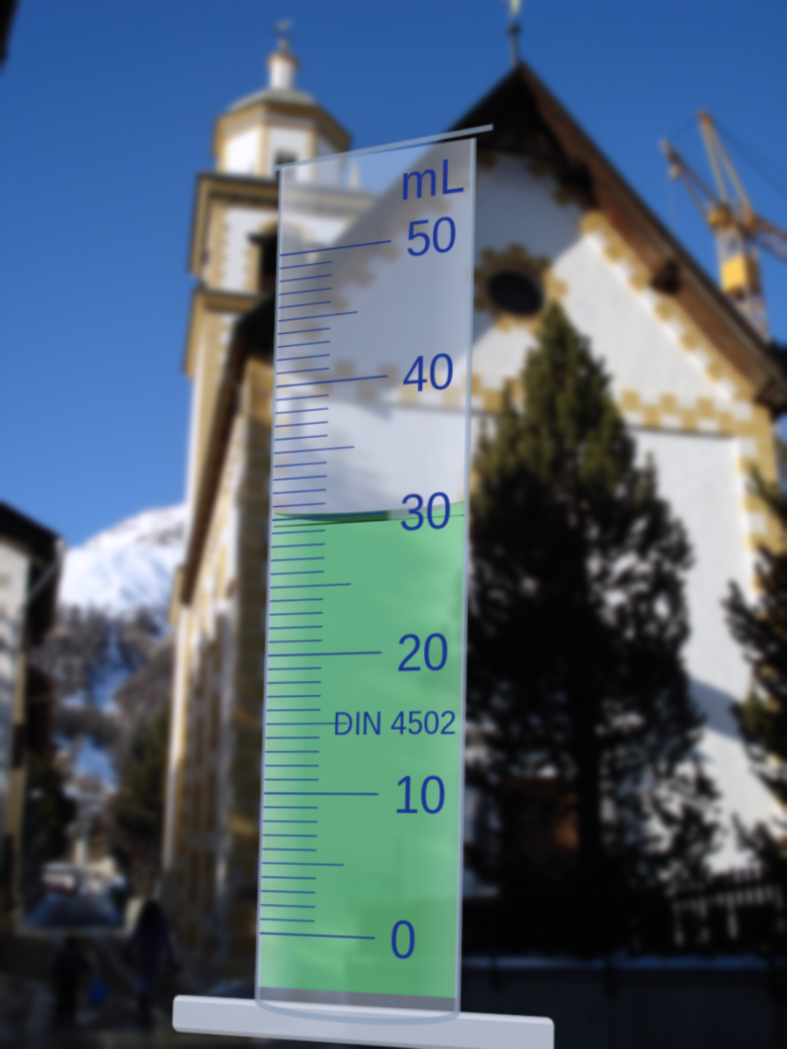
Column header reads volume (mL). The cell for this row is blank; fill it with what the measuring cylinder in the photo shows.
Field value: 29.5 mL
